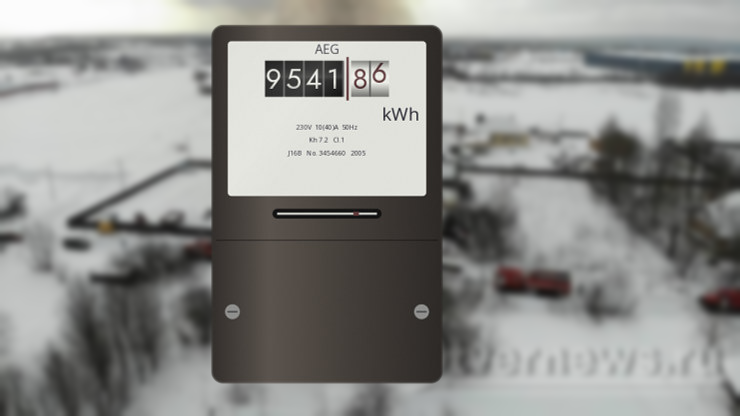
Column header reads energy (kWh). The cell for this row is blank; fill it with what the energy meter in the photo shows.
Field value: 9541.86 kWh
